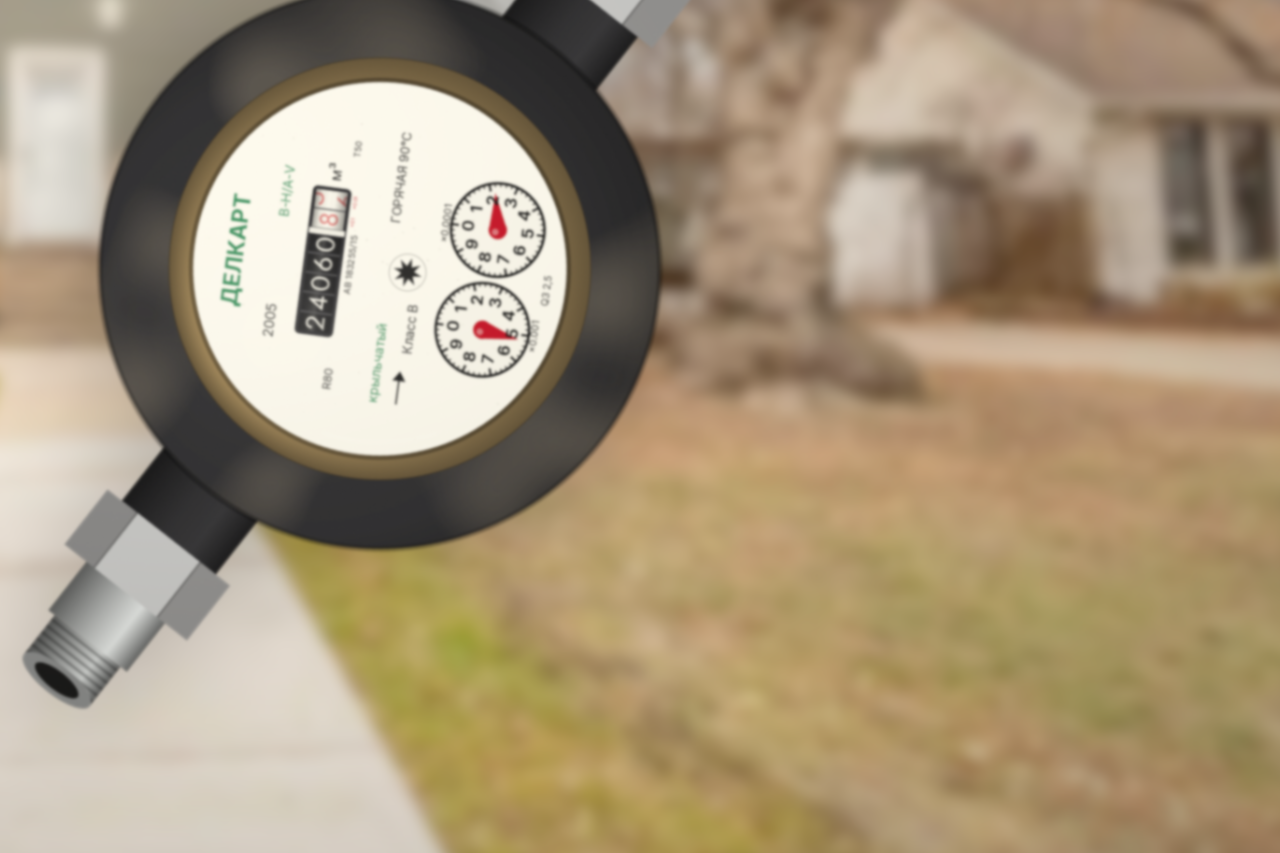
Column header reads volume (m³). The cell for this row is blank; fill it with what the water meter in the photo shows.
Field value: 24060.8552 m³
